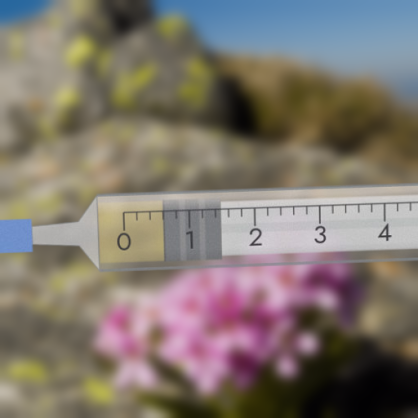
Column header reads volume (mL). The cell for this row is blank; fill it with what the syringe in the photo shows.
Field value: 0.6 mL
